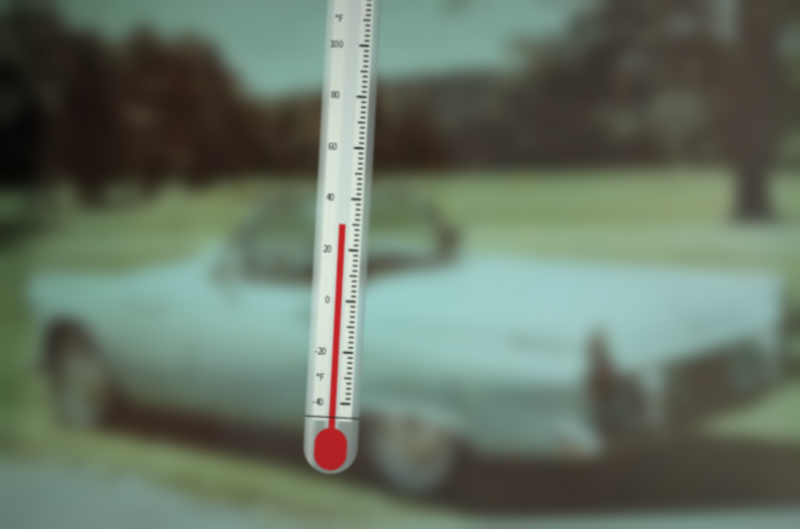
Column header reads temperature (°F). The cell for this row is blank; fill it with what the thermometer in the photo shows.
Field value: 30 °F
